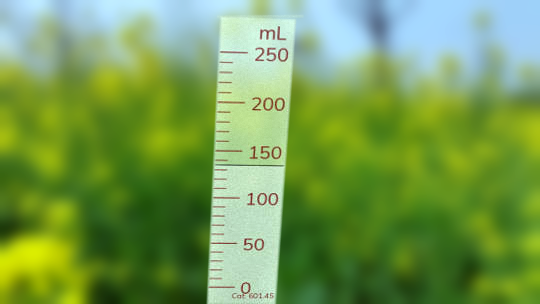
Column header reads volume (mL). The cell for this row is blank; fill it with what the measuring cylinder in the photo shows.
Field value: 135 mL
